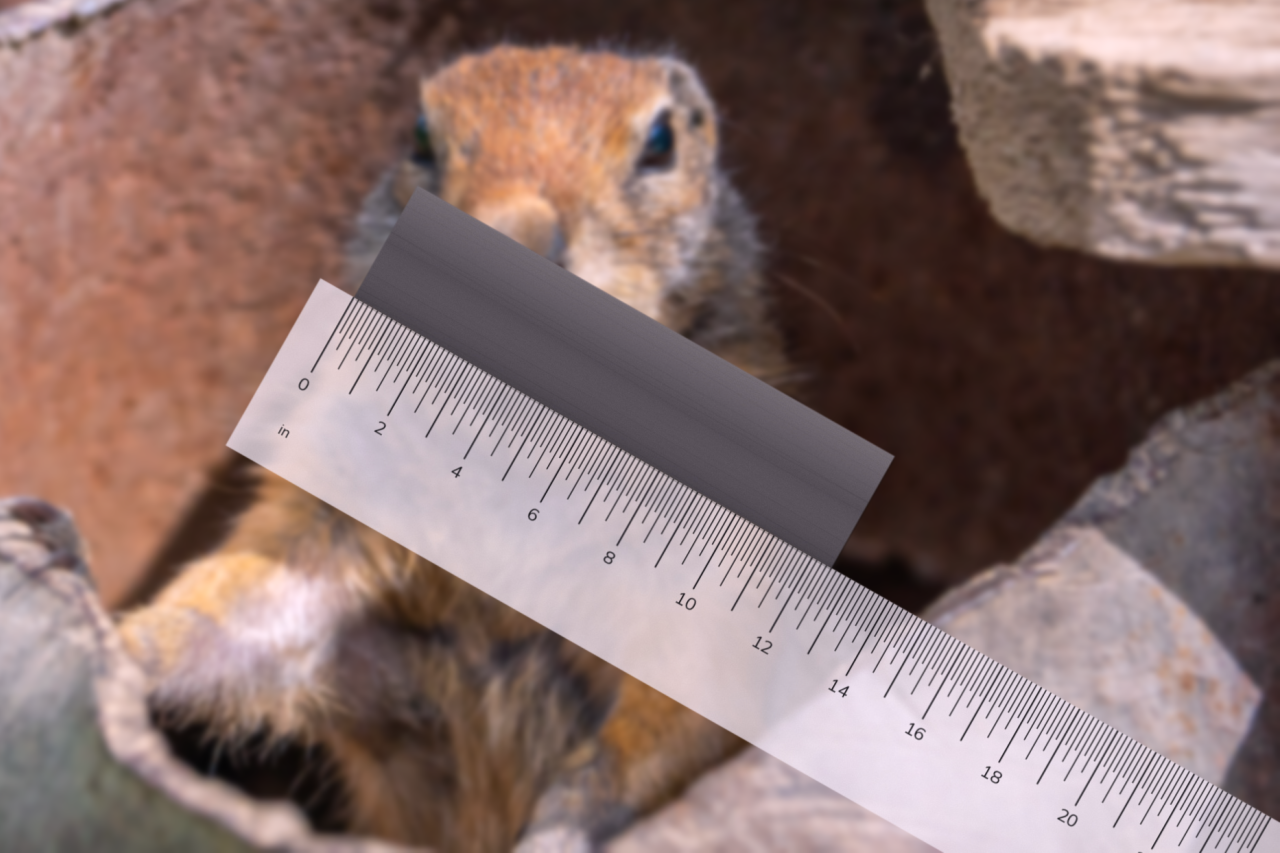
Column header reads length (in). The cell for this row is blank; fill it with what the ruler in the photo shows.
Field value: 12.5 in
